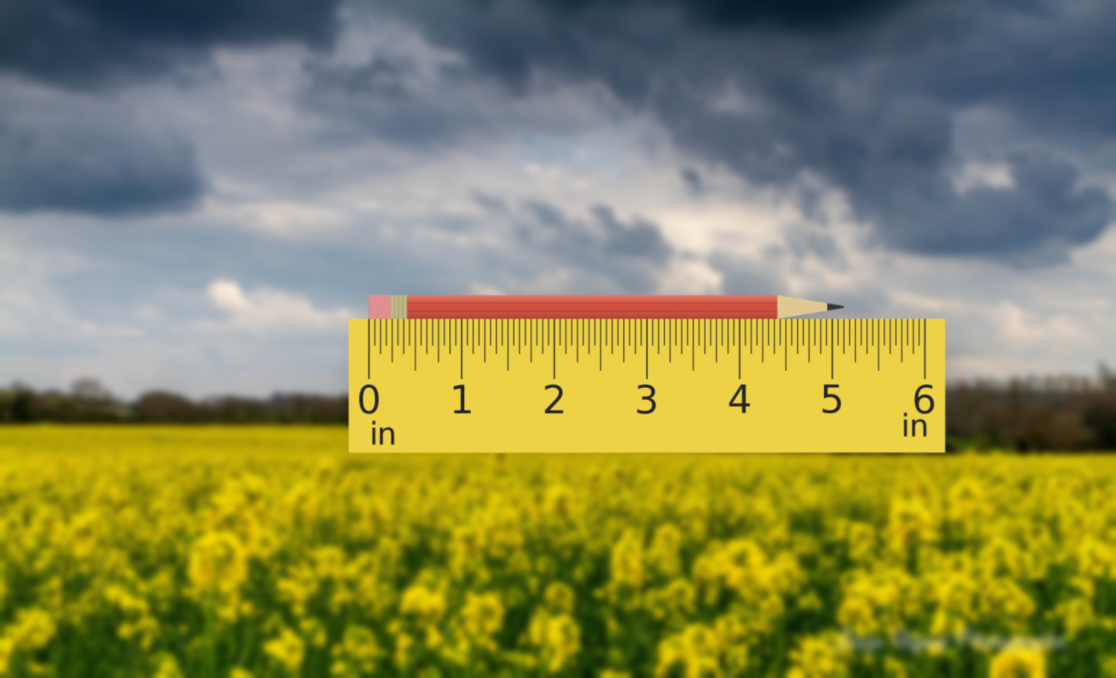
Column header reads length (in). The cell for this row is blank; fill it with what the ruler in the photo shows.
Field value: 5.125 in
